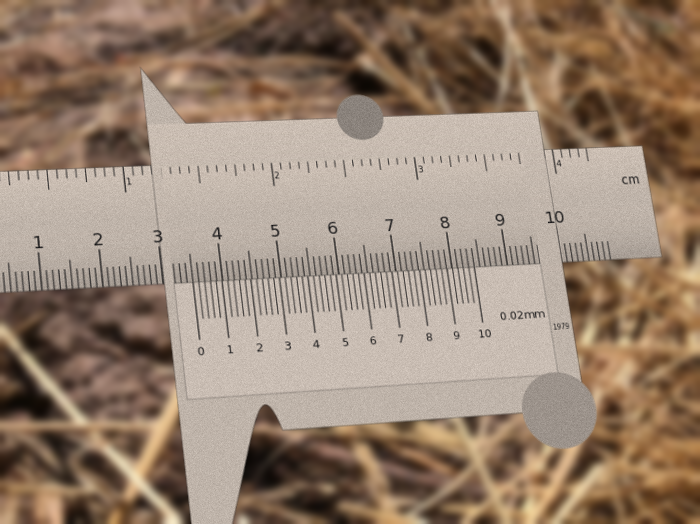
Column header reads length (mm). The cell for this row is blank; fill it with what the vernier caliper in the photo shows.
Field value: 35.0 mm
